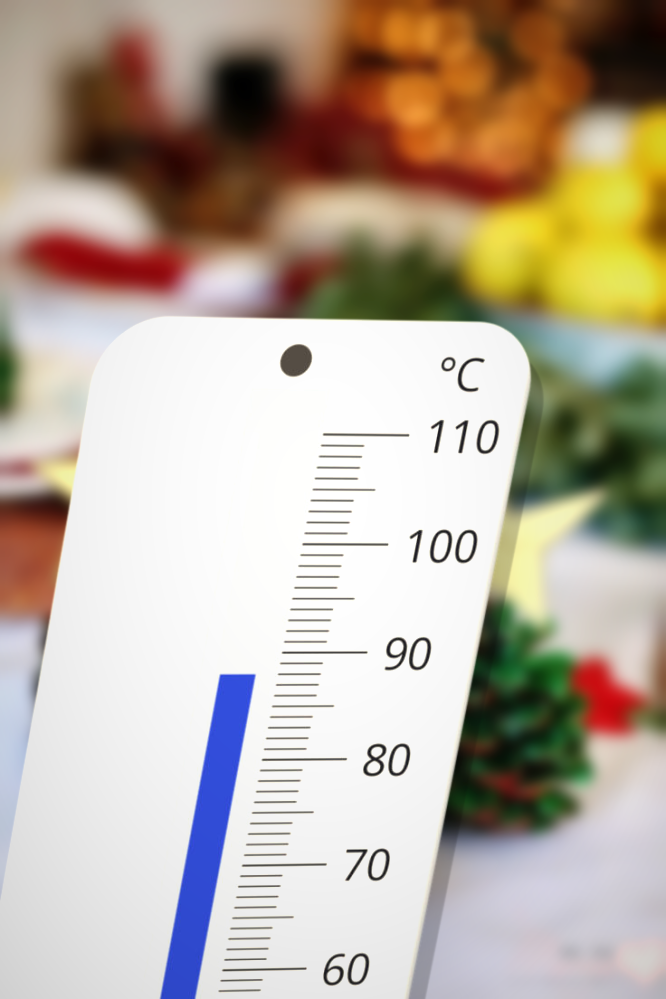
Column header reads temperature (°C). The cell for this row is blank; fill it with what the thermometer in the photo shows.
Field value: 88 °C
